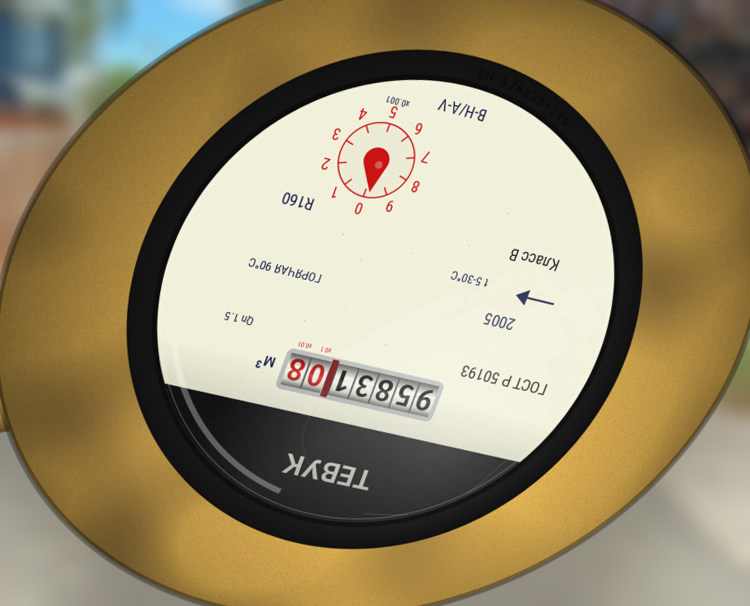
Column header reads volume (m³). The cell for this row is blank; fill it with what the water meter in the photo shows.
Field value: 95831.079 m³
